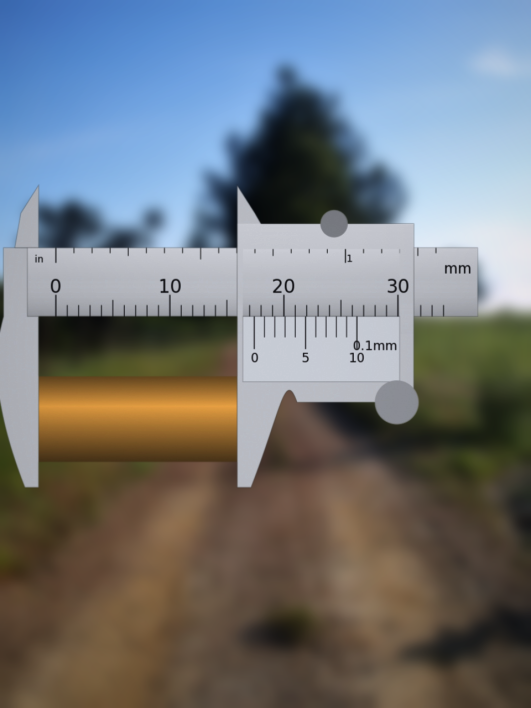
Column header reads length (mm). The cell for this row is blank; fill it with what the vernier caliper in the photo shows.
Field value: 17.4 mm
